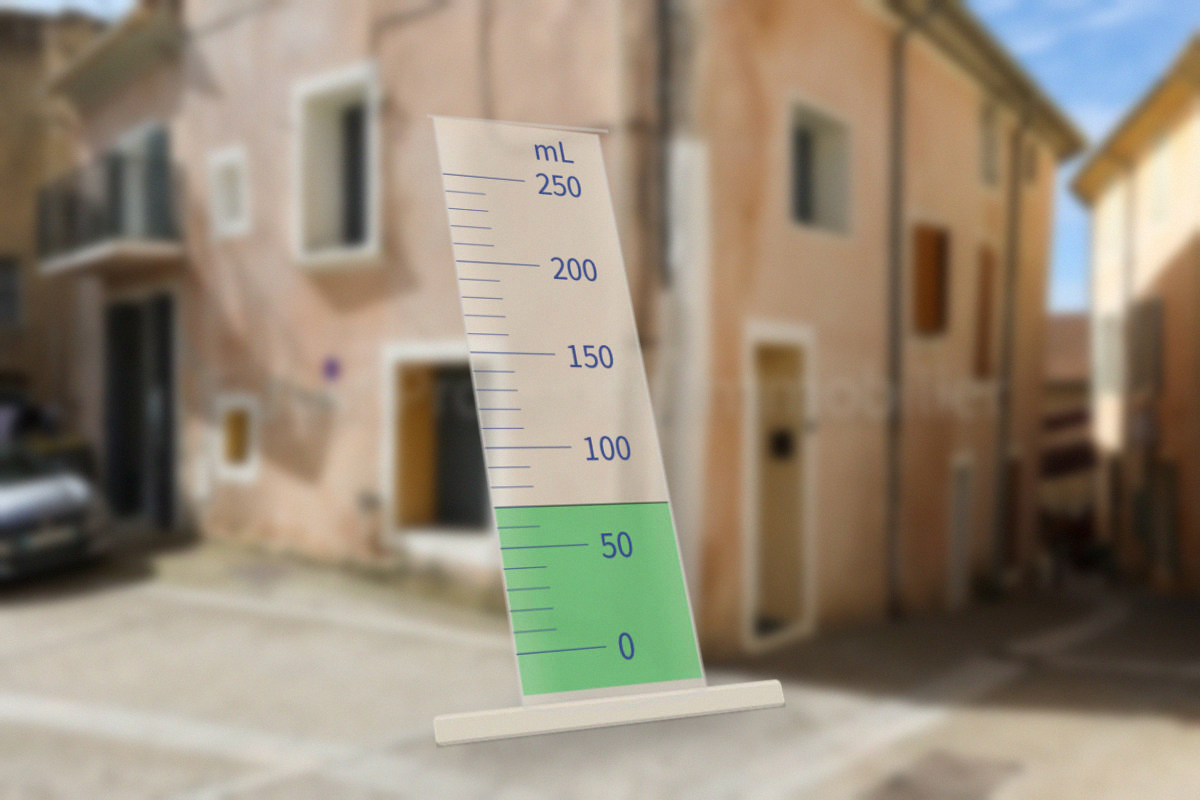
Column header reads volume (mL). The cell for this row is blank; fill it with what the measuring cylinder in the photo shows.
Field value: 70 mL
